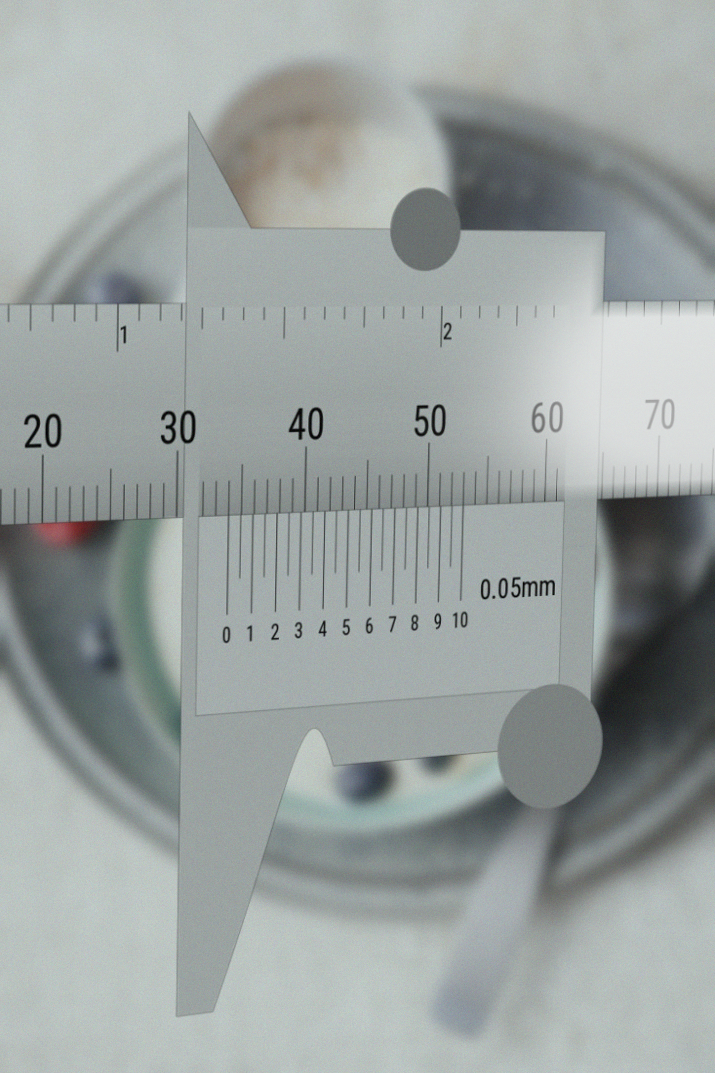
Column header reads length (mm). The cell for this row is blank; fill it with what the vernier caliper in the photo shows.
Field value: 34.0 mm
